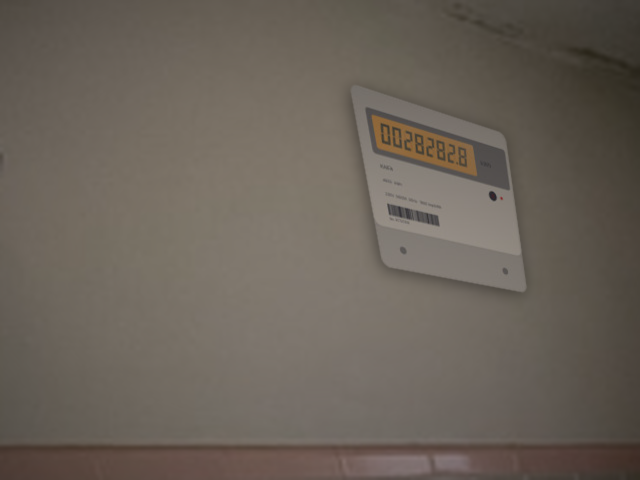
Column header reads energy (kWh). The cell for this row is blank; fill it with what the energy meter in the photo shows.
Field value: 28282.8 kWh
